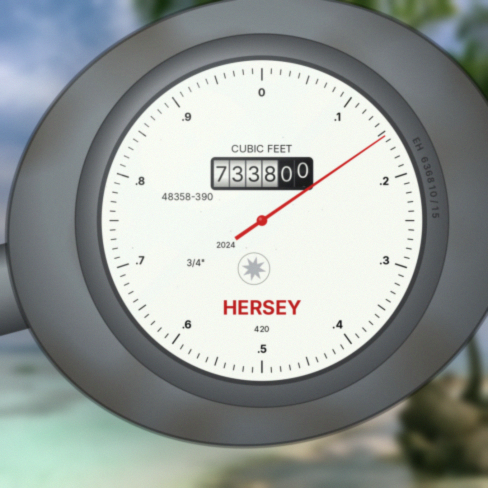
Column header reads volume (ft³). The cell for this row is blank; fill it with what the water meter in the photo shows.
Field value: 733800.15 ft³
